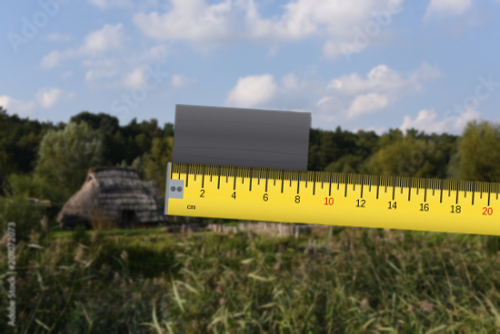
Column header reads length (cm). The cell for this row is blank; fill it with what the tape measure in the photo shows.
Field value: 8.5 cm
